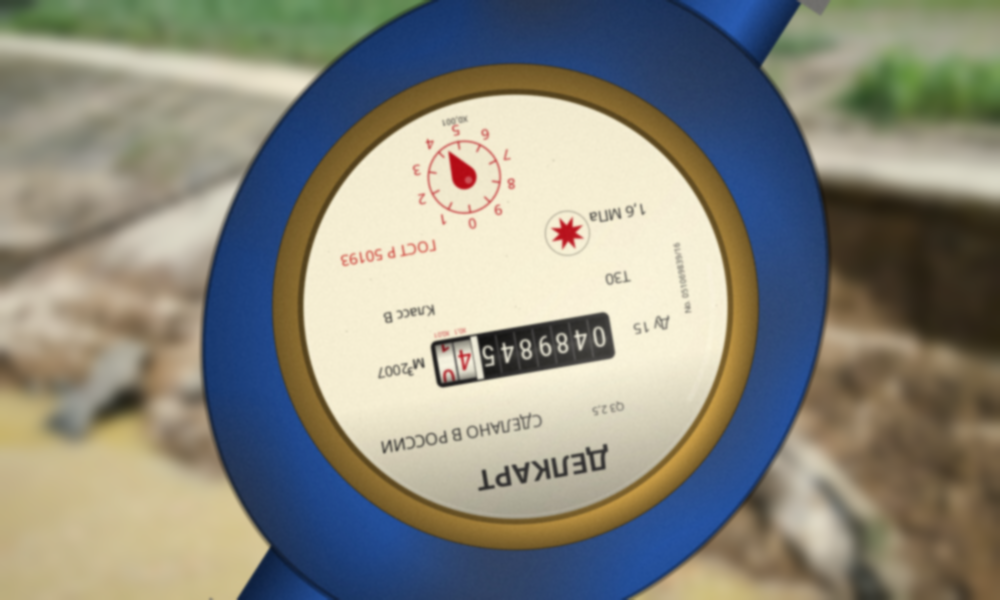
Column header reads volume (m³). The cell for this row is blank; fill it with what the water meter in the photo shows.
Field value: 489845.404 m³
